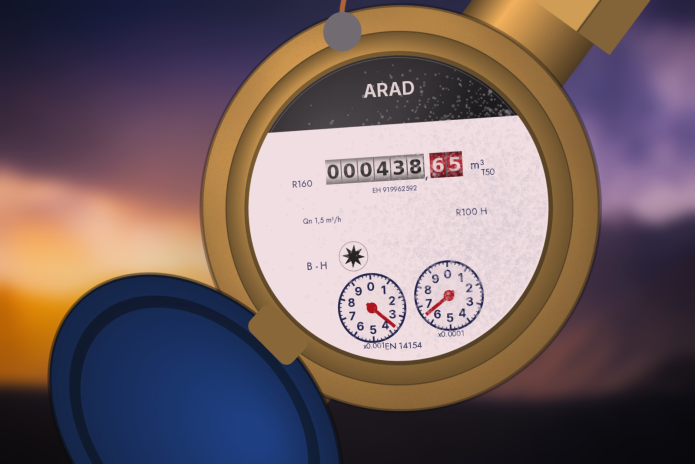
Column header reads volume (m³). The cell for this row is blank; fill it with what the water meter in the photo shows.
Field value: 438.6536 m³
